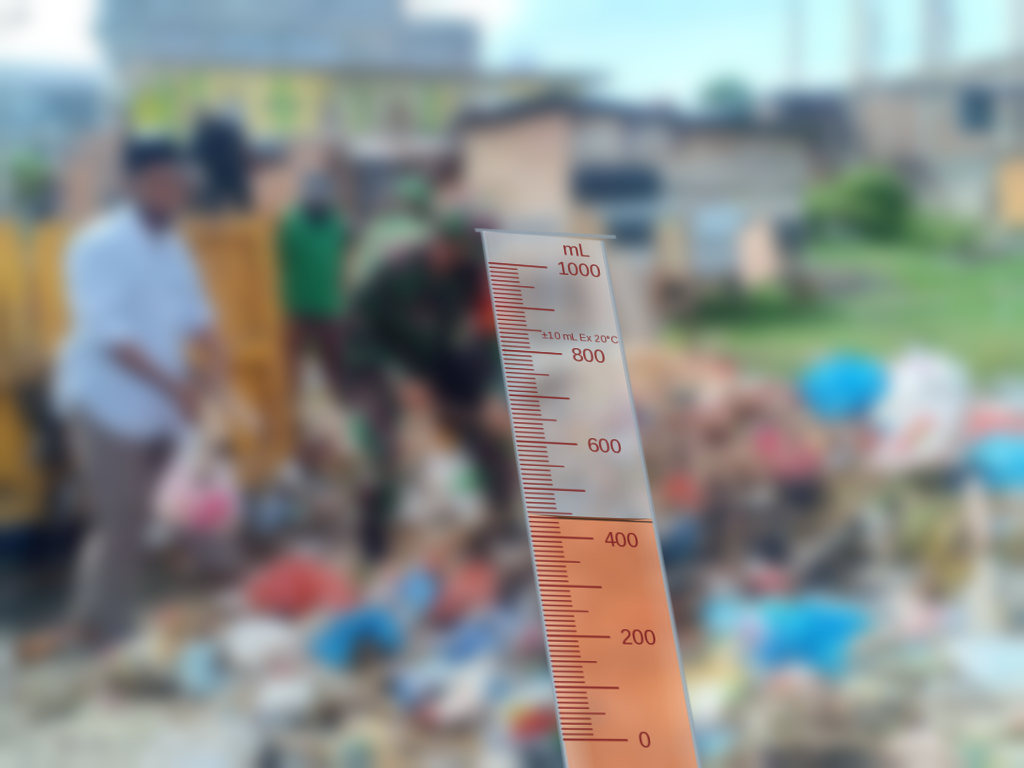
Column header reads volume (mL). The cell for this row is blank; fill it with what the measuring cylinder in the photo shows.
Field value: 440 mL
